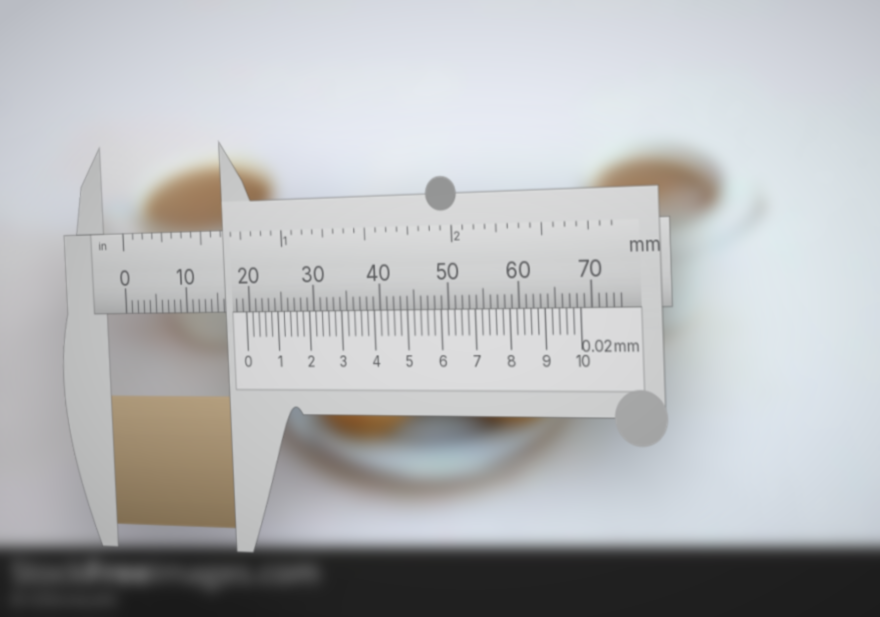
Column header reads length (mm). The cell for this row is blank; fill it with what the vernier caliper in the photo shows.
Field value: 19.5 mm
